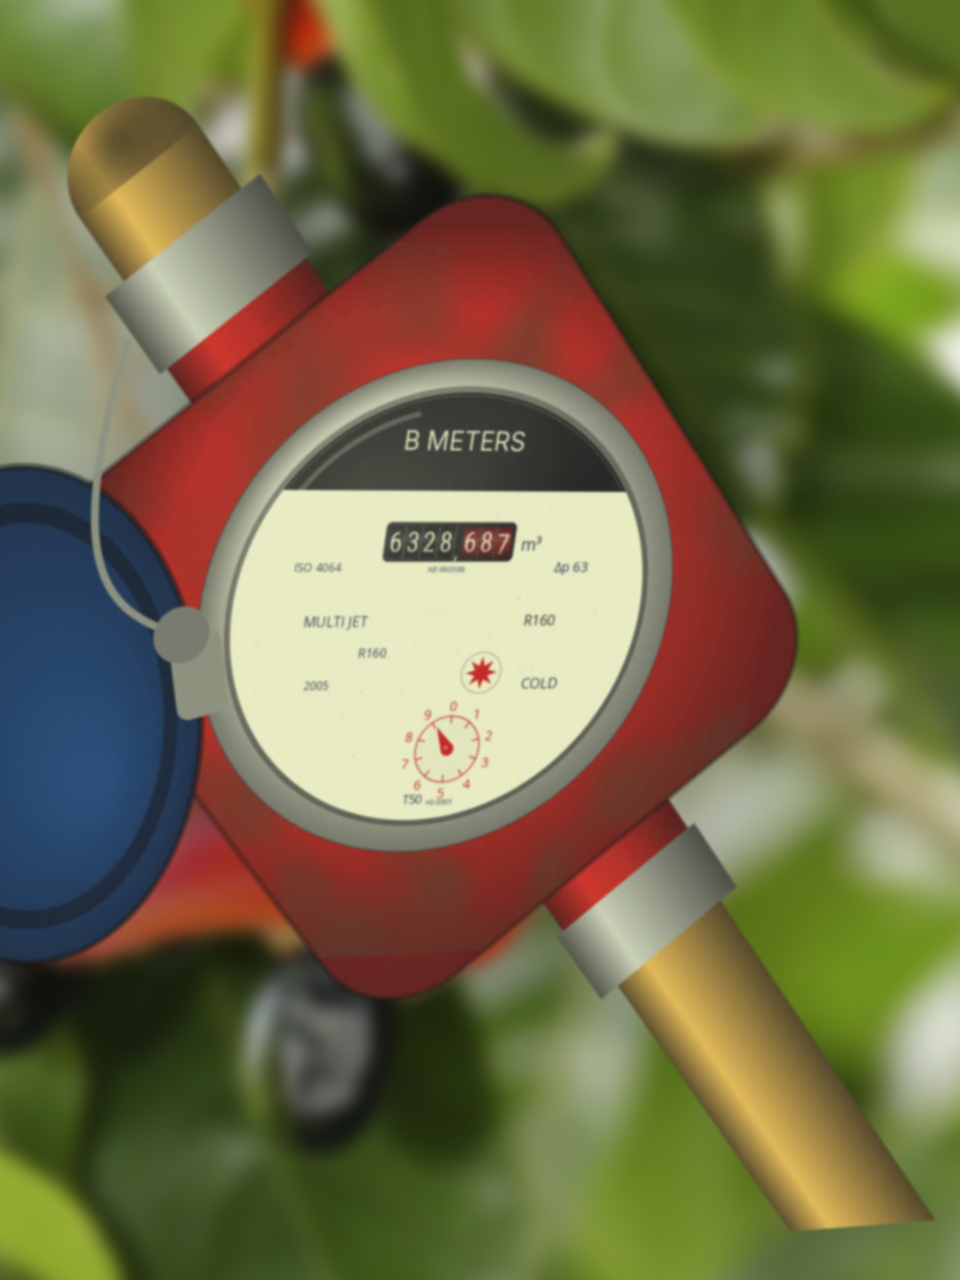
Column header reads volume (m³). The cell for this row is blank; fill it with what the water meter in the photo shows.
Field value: 6328.6869 m³
